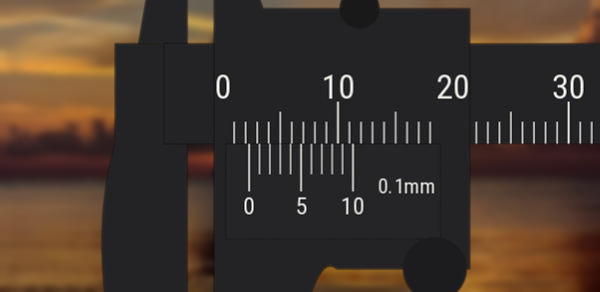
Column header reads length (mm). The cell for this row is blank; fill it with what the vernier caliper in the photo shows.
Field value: 2.3 mm
